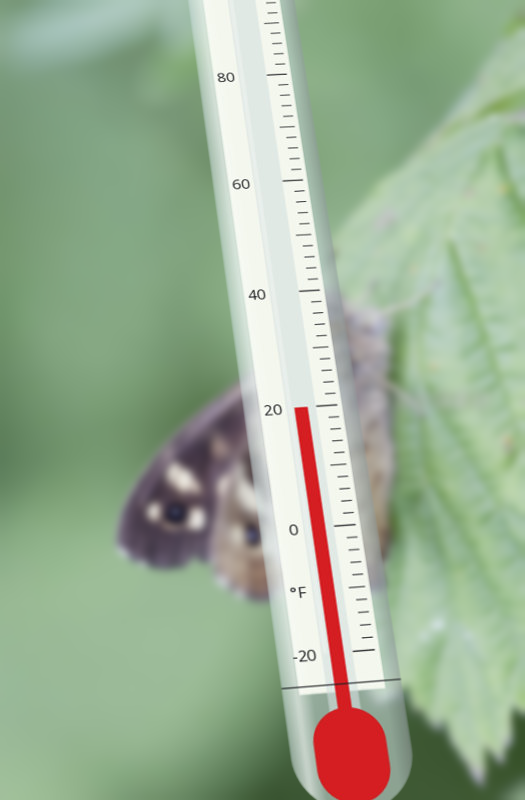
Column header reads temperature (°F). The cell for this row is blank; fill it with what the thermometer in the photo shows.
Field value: 20 °F
